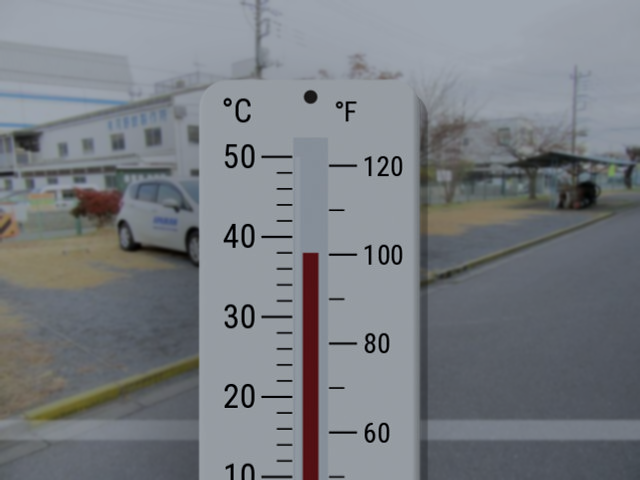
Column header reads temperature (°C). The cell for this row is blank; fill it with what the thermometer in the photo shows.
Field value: 38 °C
